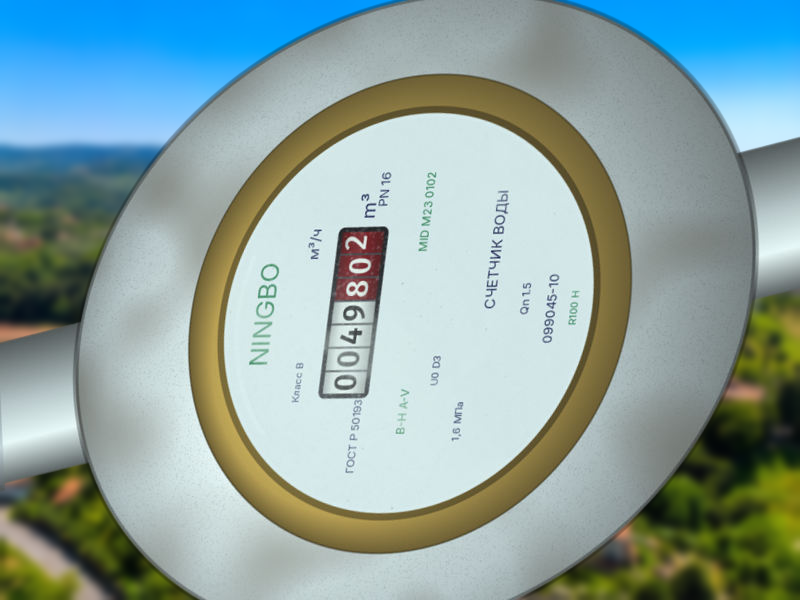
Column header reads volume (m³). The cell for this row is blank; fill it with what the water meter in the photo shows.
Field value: 49.802 m³
